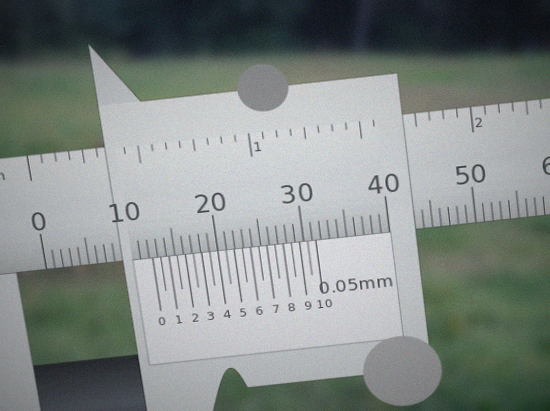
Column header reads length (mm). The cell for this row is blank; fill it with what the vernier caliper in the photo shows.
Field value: 12.4 mm
